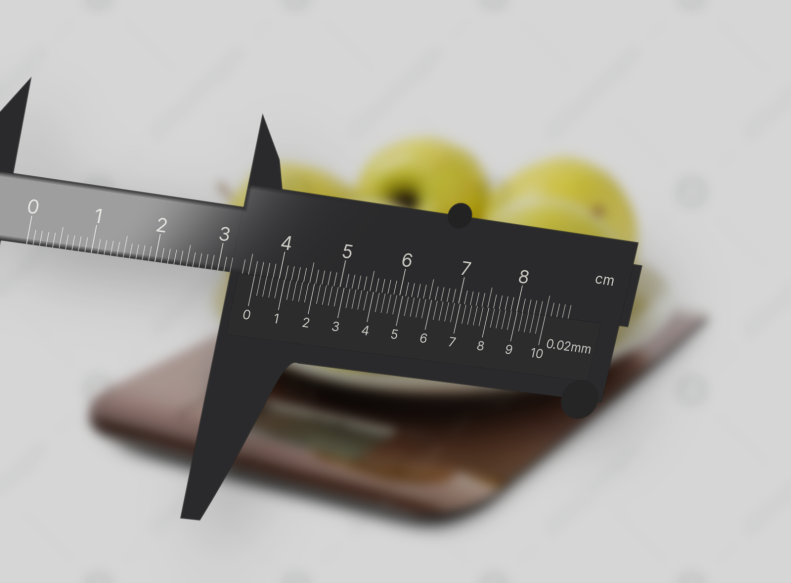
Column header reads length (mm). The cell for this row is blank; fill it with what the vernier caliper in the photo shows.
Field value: 36.0 mm
